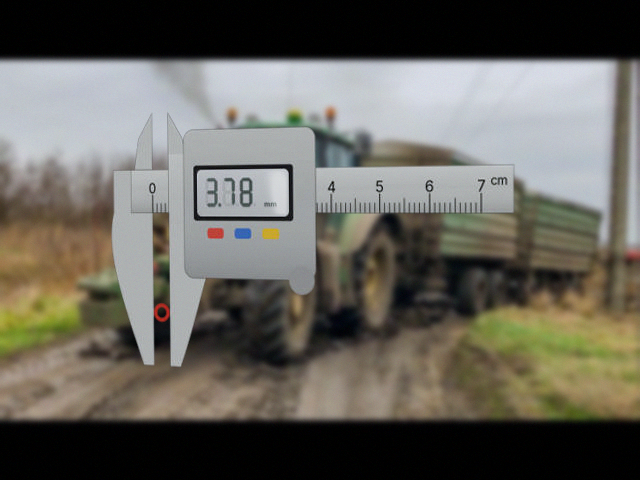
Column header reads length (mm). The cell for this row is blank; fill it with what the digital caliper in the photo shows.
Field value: 3.78 mm
